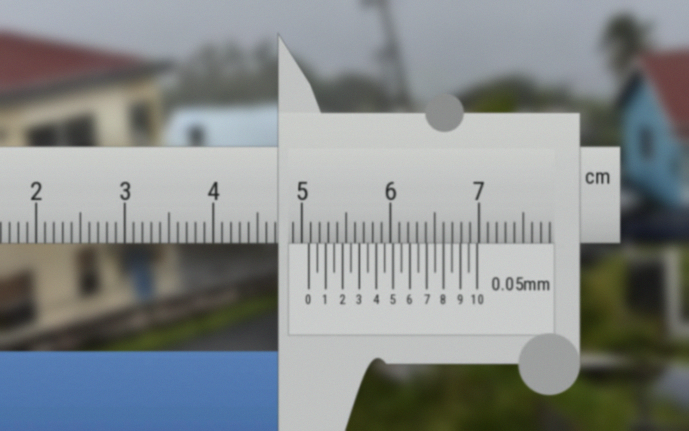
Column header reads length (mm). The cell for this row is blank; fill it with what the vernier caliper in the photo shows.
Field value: 50.8 mm
